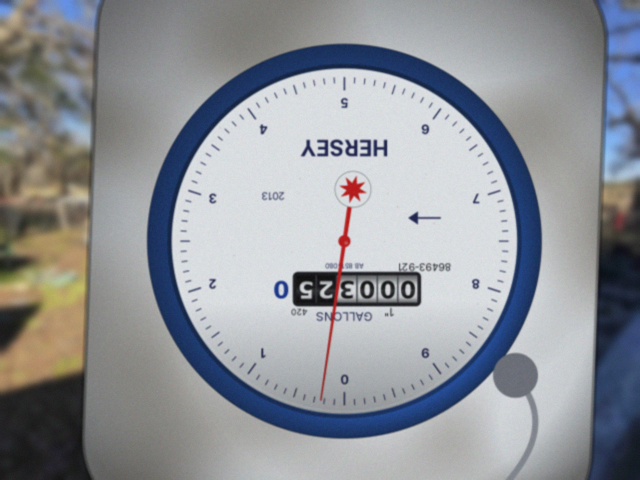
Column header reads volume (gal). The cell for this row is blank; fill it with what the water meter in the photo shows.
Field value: 3250.2 gal
